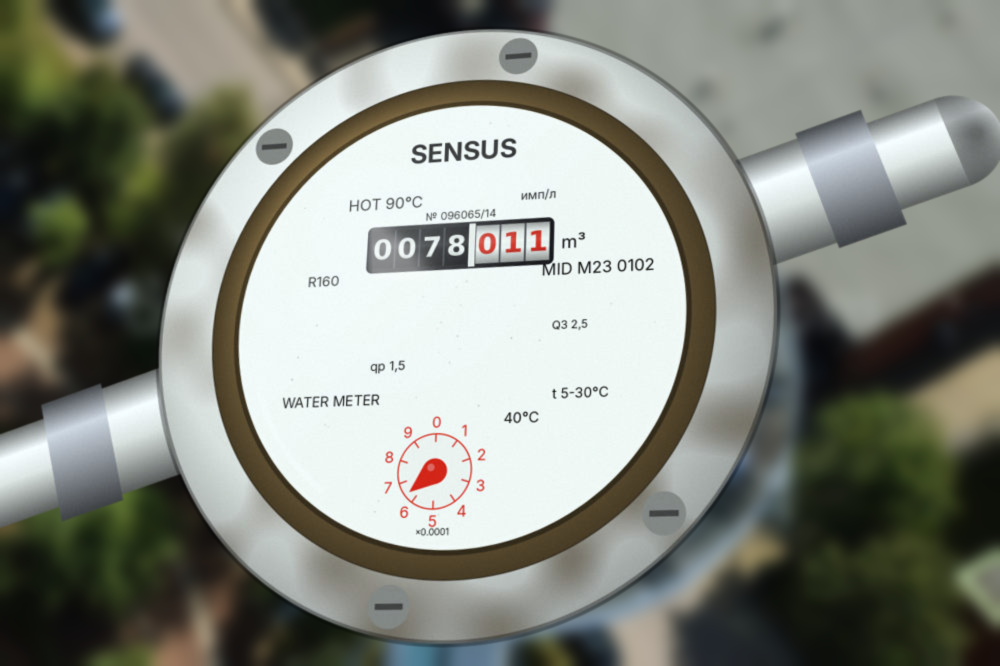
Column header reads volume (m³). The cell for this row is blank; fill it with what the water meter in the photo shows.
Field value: 78.0116 m³
